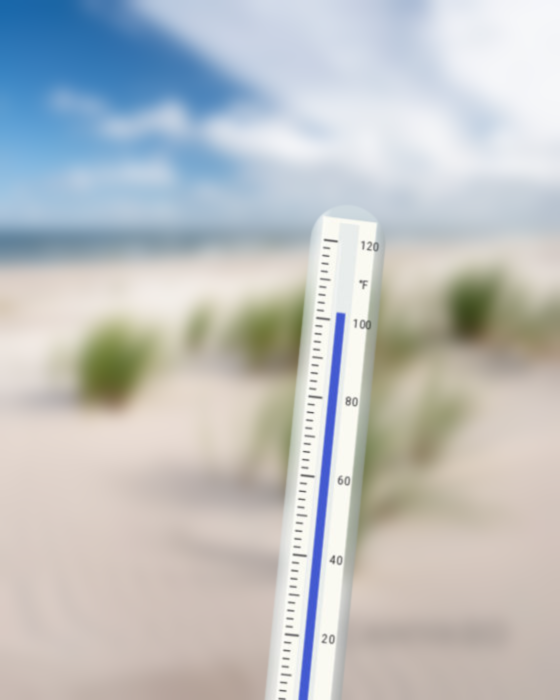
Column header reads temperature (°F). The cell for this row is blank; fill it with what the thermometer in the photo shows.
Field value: 102 °F
